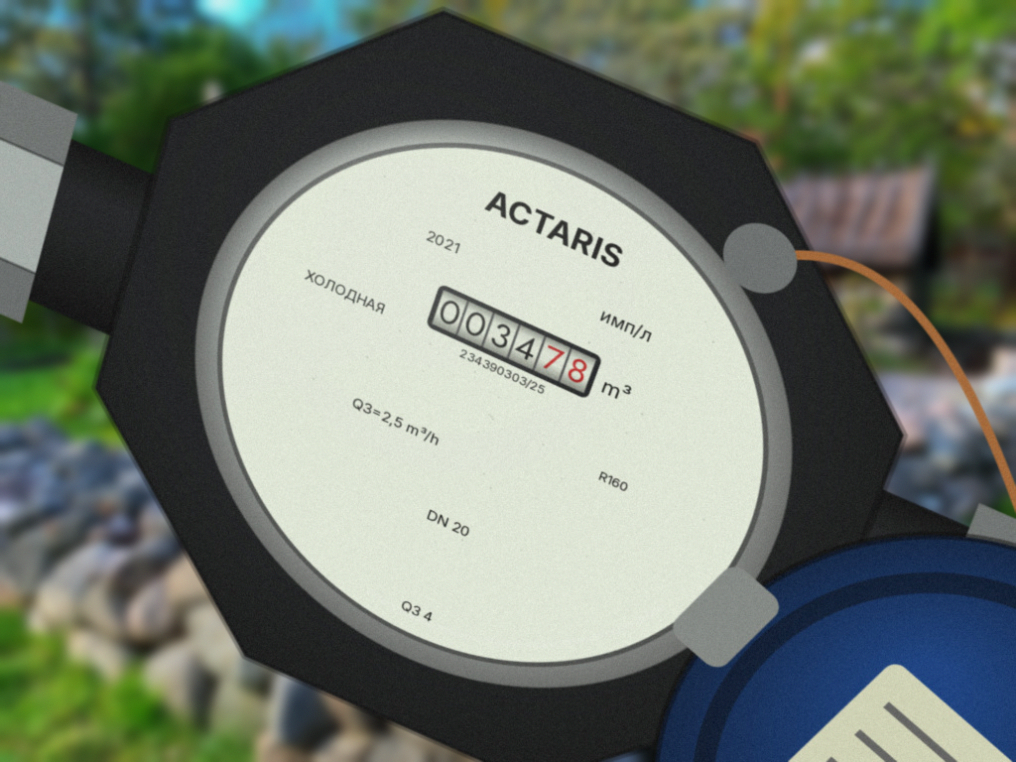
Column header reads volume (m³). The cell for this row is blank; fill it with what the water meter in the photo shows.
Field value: 34.78 m³
